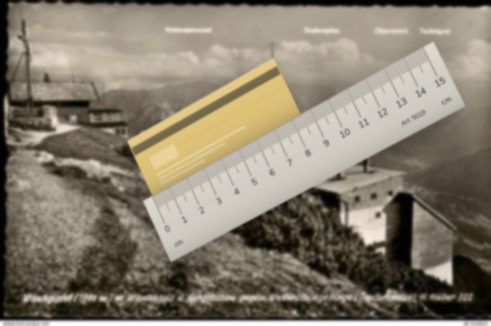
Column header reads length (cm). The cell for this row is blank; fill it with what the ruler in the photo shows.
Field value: 8.5 cm
